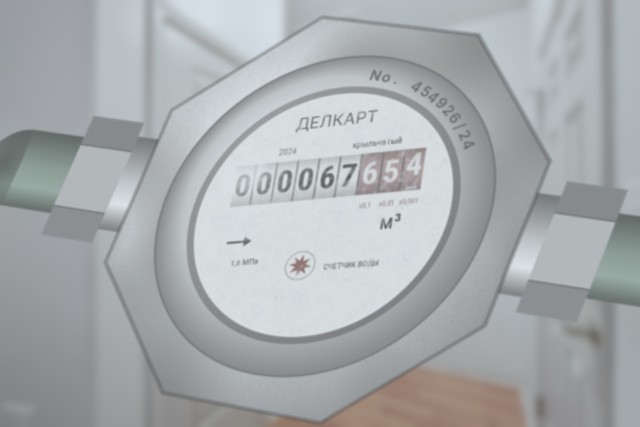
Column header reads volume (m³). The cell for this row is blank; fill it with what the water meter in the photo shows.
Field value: 67.654 m³
